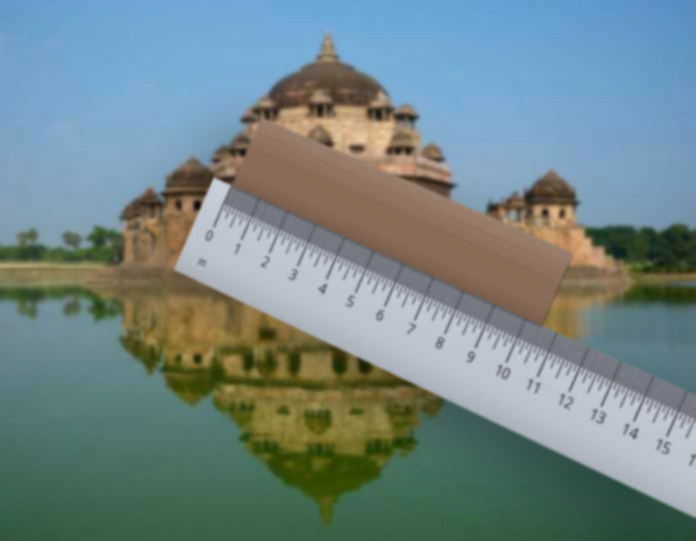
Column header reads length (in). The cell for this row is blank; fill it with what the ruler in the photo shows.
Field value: 10.5 in
